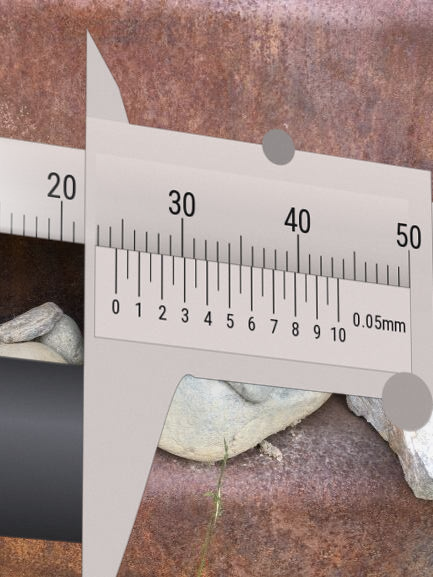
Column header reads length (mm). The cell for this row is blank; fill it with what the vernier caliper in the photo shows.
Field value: 24.5 mm
